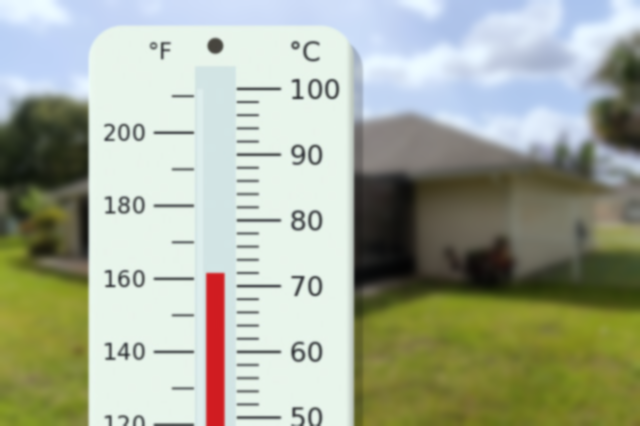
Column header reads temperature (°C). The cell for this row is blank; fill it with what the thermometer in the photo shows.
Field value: 72 °C
